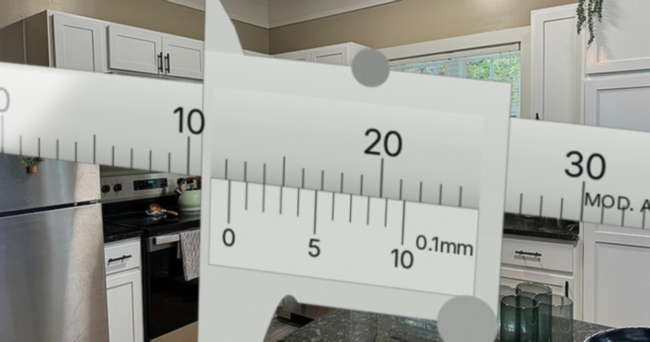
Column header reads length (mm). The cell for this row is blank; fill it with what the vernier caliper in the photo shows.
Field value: 12.2 mm
